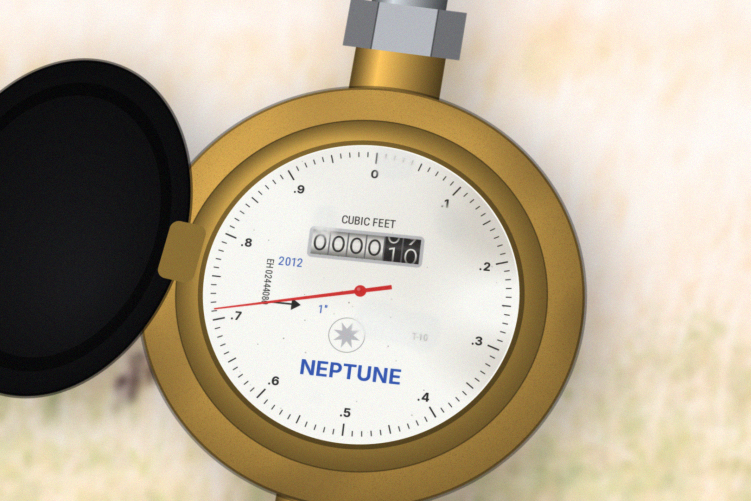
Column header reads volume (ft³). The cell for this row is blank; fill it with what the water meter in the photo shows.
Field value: 9.71 ft³
